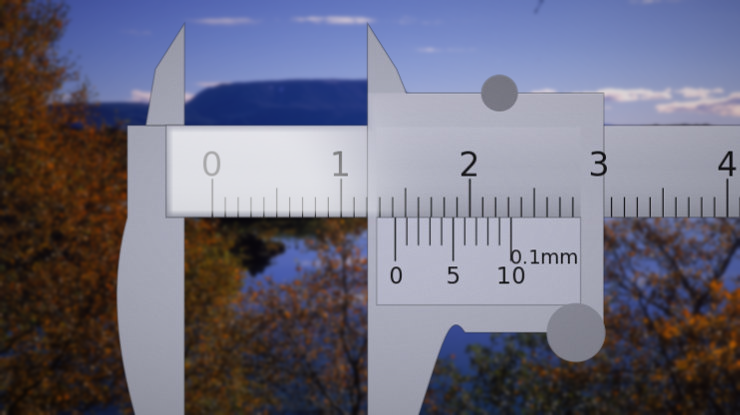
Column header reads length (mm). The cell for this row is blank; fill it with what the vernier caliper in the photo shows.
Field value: 14.2 mm
